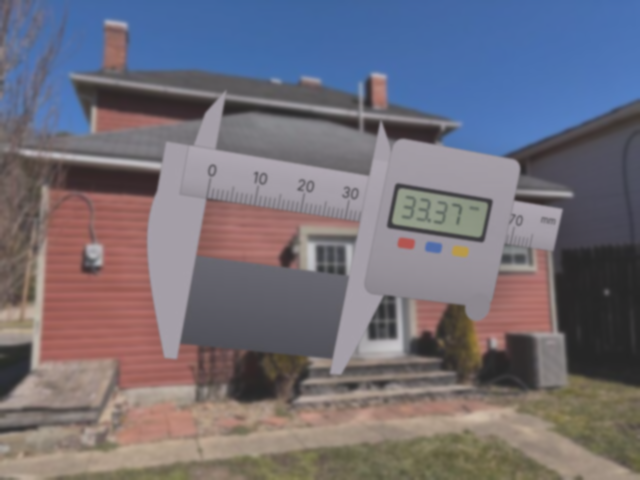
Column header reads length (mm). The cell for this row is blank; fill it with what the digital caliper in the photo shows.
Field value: 33.37 mm
